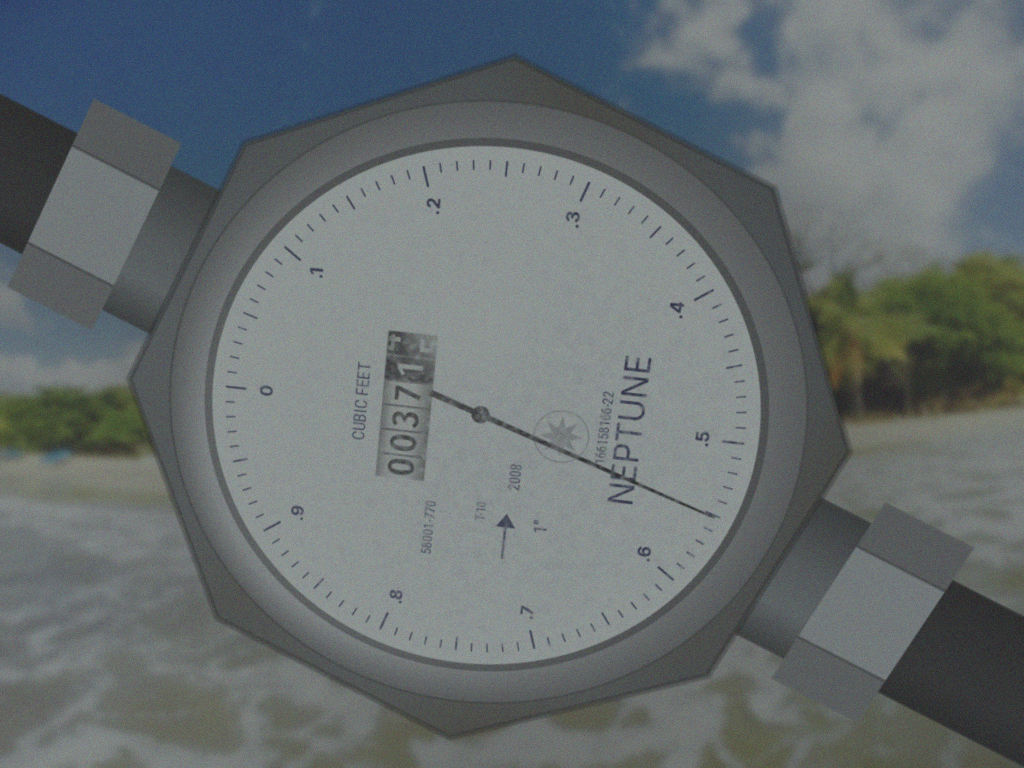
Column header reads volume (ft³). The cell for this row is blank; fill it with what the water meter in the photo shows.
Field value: 3714.55 ft³
